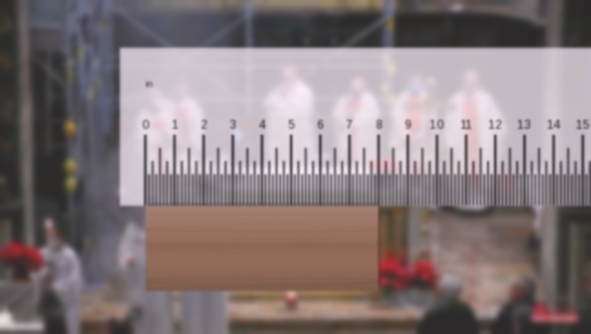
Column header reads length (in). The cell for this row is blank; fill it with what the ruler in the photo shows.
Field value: 8 in
